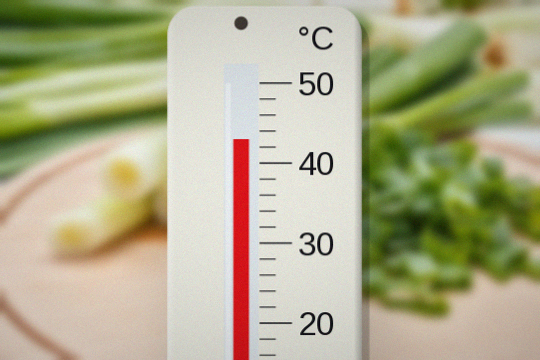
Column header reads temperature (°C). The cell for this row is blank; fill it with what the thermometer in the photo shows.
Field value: 43 °C
